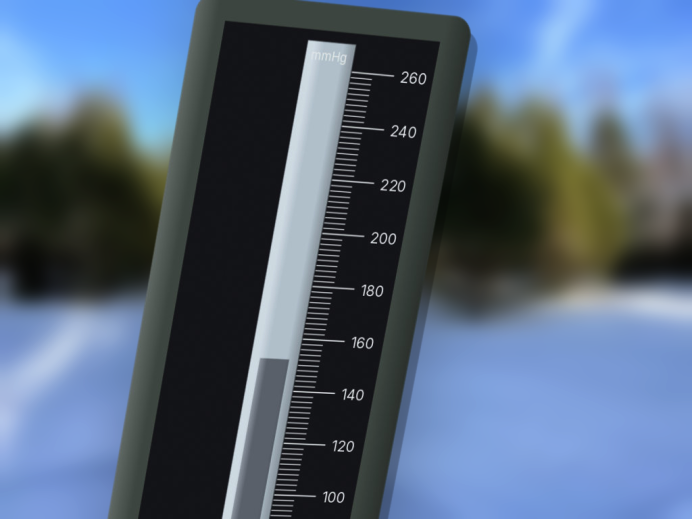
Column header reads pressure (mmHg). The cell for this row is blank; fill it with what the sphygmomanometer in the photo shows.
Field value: 152 mmHg
